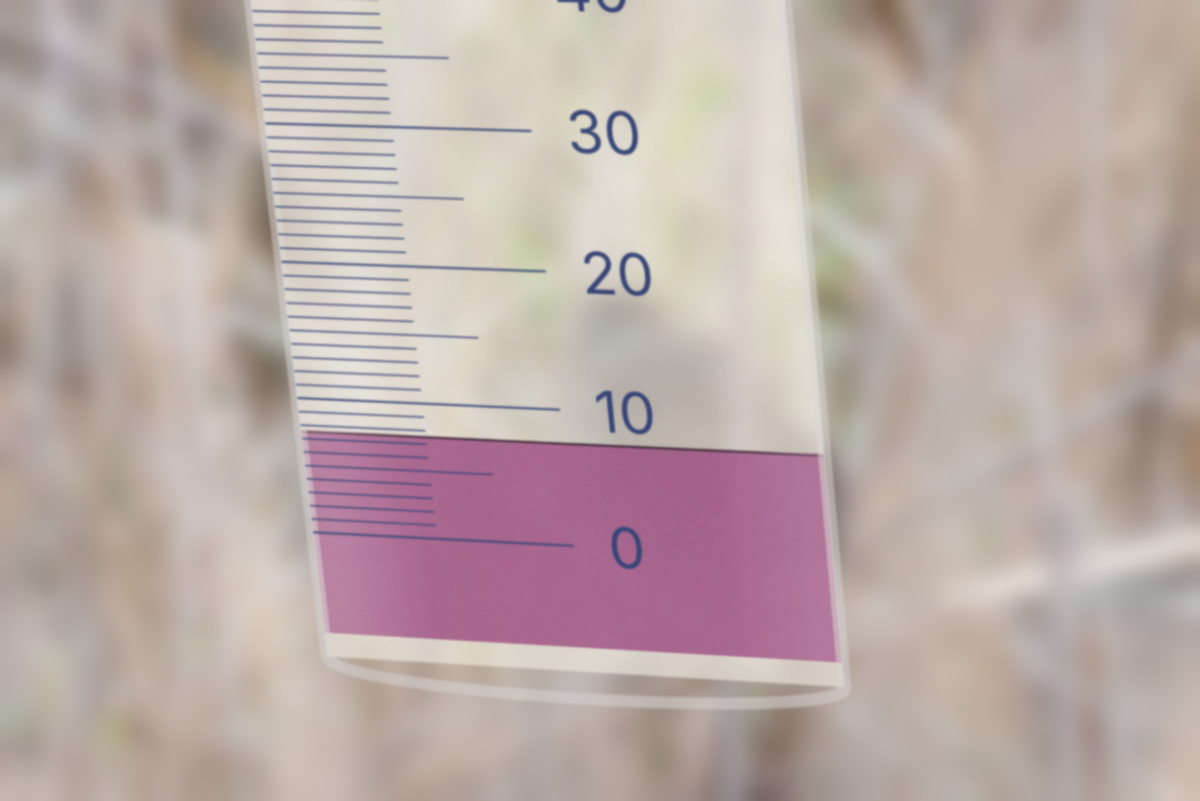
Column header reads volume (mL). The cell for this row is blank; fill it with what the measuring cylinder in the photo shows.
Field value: 7.5 mL
